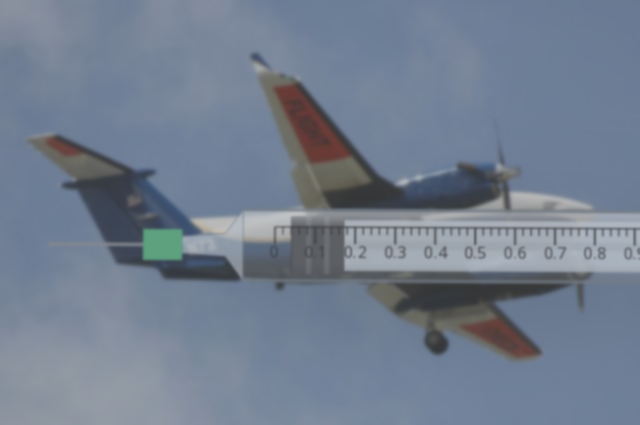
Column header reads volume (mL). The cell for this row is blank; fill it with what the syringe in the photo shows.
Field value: 0.04 mL
